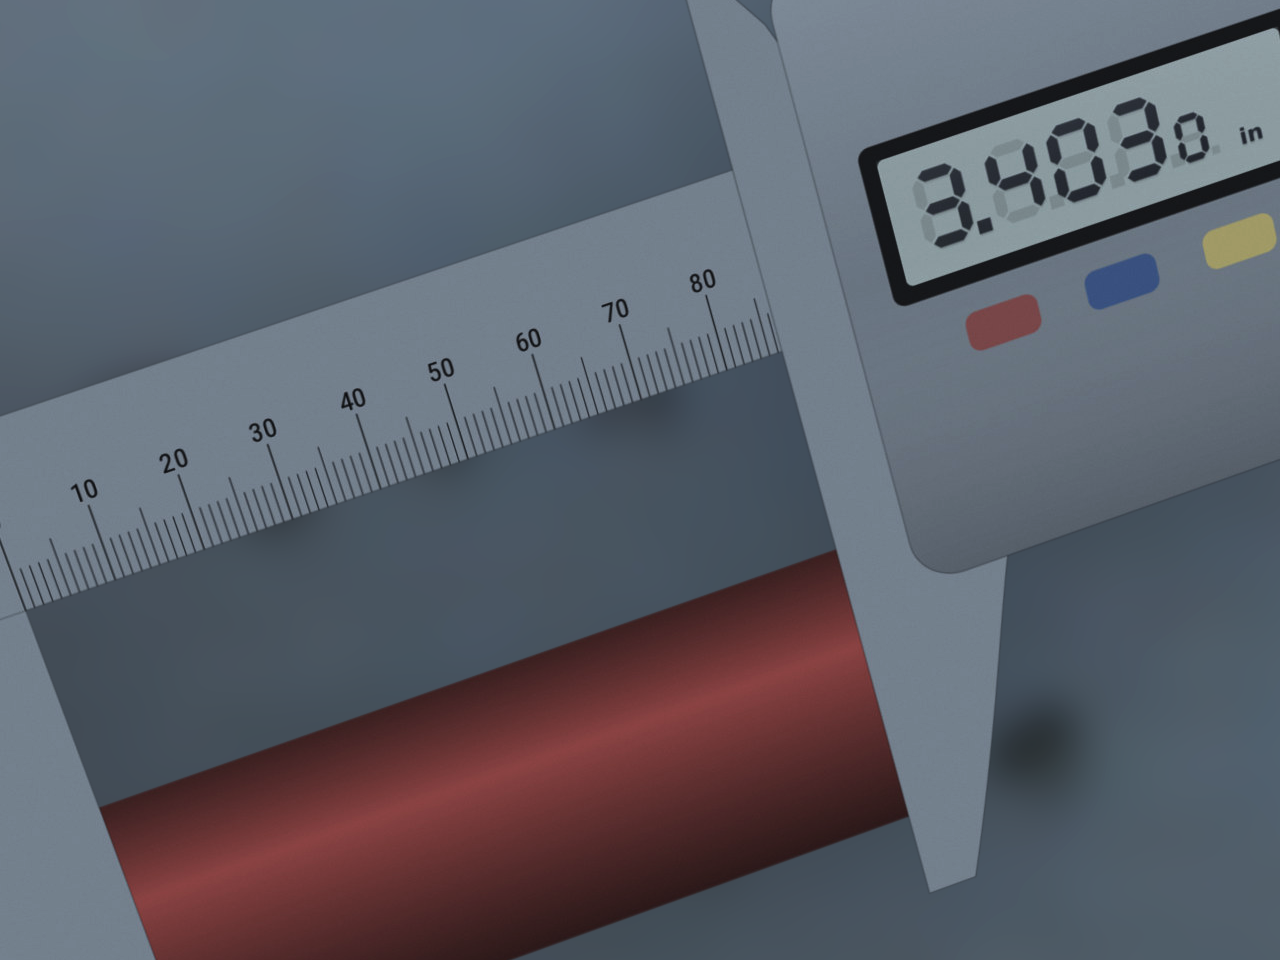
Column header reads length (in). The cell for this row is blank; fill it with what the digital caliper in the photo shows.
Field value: 3.4030 in
